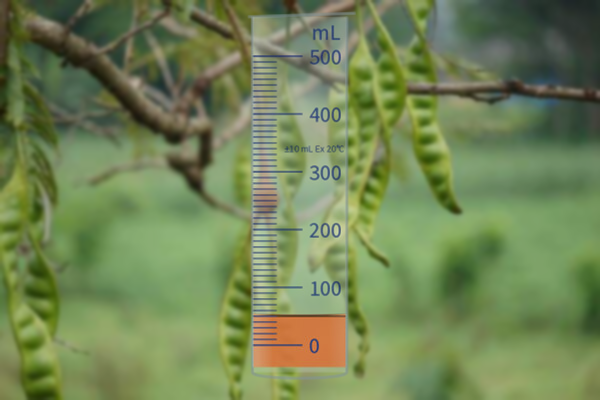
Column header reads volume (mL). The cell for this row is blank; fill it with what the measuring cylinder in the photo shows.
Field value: 50 mL
